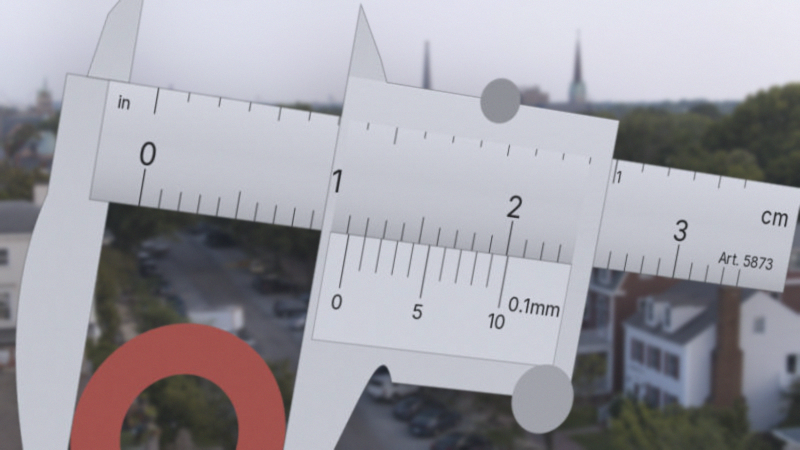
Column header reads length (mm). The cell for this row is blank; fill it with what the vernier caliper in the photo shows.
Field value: 11.1 mm
